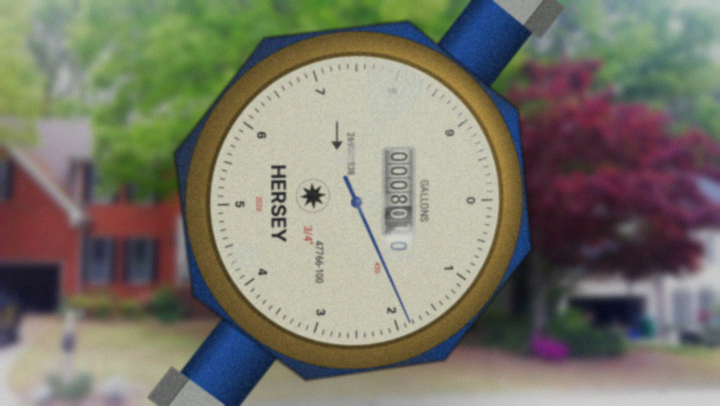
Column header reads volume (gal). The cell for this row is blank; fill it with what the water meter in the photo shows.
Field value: 8011.8 gal
